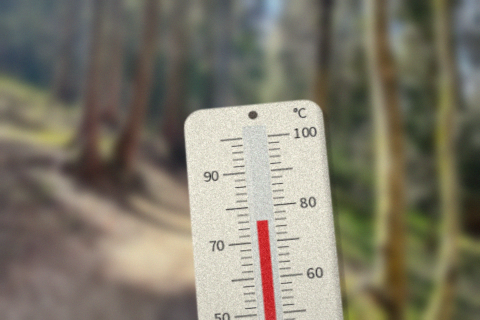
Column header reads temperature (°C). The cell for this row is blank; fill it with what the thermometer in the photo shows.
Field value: 76 °C
